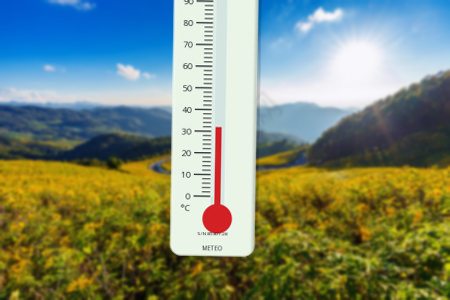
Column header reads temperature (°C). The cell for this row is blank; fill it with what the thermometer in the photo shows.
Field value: 32 °C
